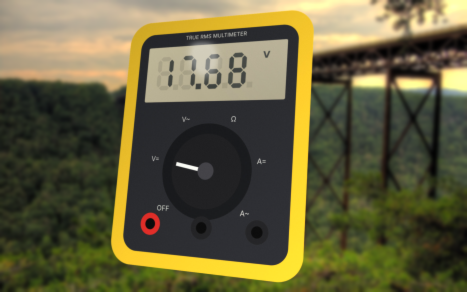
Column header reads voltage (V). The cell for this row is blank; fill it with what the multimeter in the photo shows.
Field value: 17.68 V
